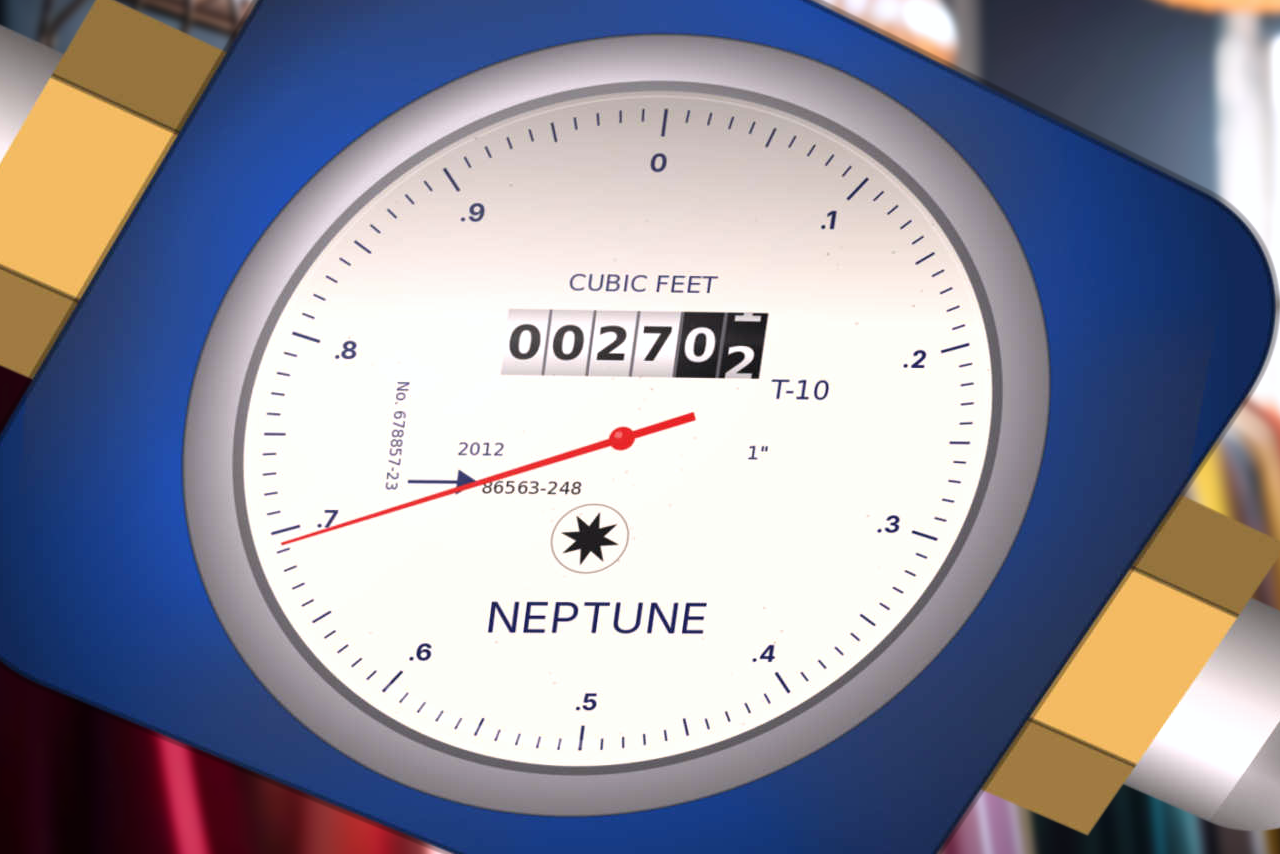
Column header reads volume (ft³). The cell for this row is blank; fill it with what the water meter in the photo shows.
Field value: 2701.69 ft³
